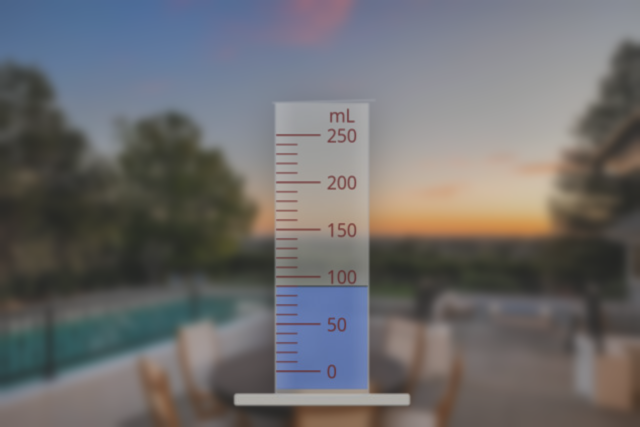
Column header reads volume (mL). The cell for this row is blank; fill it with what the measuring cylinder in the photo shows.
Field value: 90 mL
